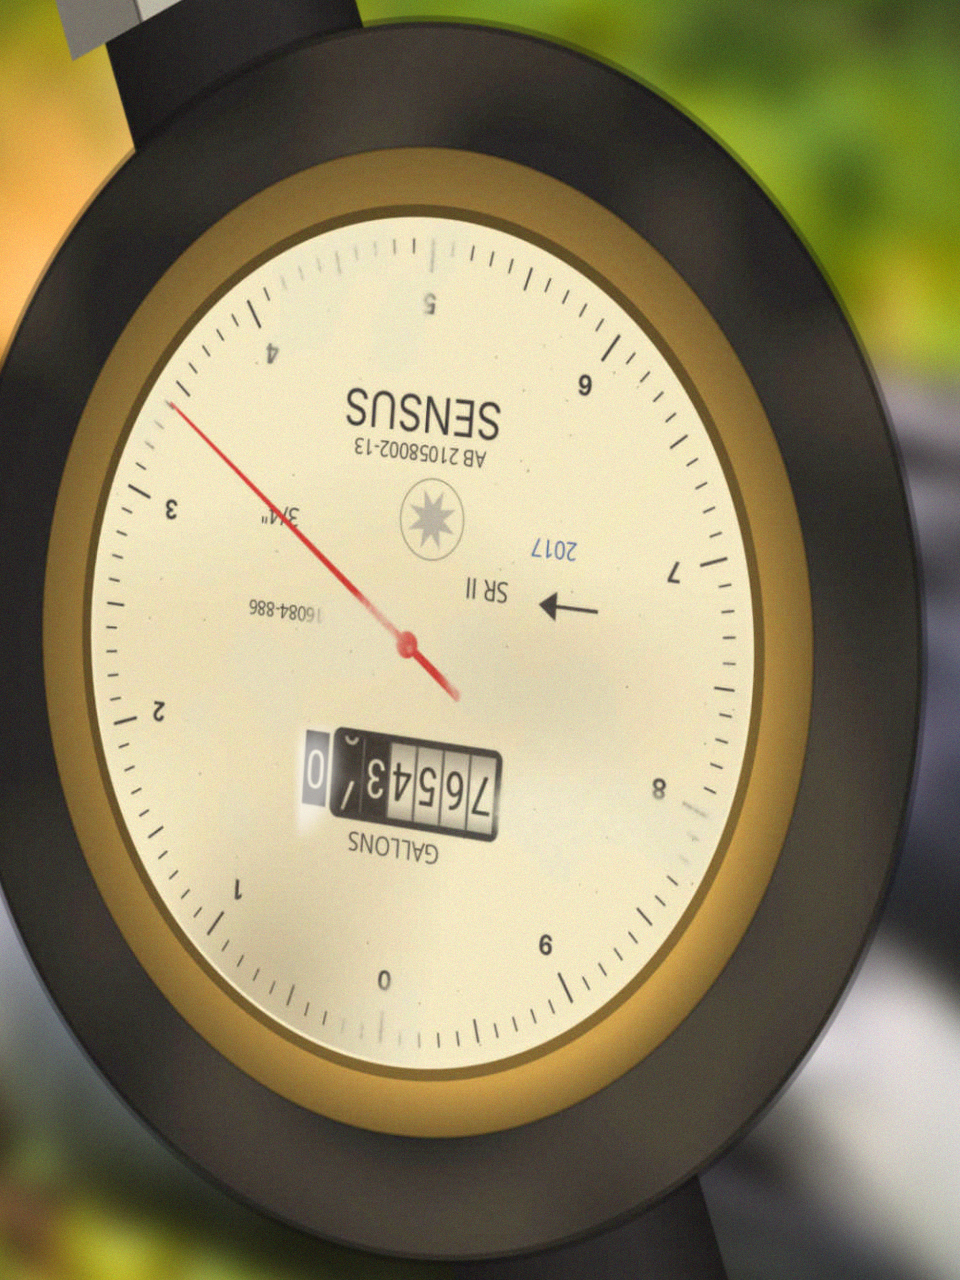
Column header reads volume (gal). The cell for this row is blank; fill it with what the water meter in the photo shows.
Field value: 7654373.4 gal
